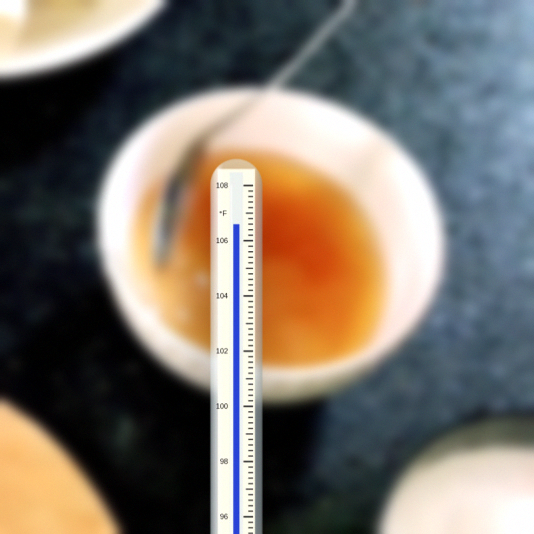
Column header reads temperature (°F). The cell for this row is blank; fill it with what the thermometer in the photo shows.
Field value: 106.6 °F
